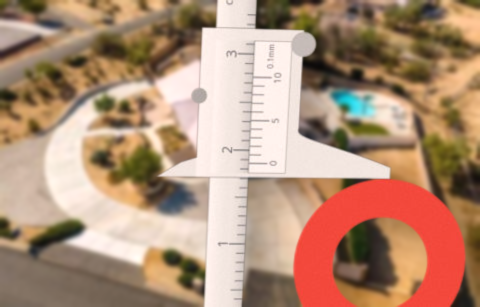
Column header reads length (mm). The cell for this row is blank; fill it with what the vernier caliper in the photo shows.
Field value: 18.6 mm
